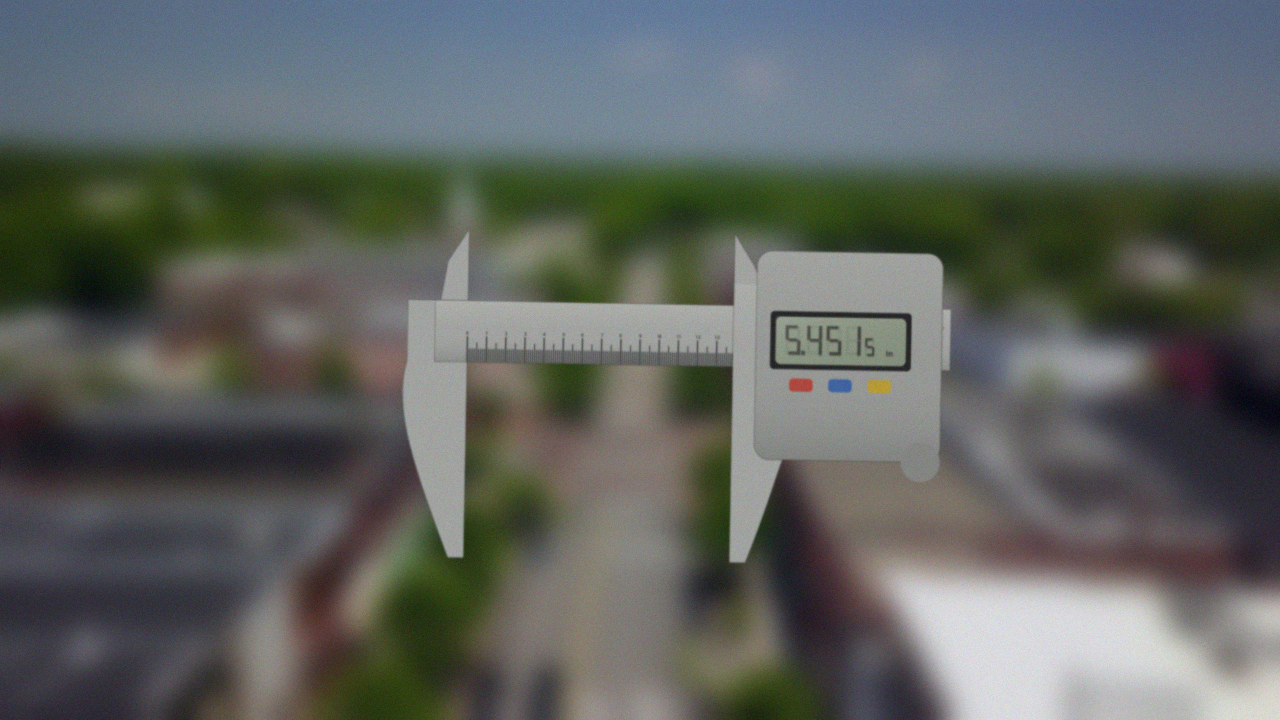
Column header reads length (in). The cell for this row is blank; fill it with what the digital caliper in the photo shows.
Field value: 5.4515 in
